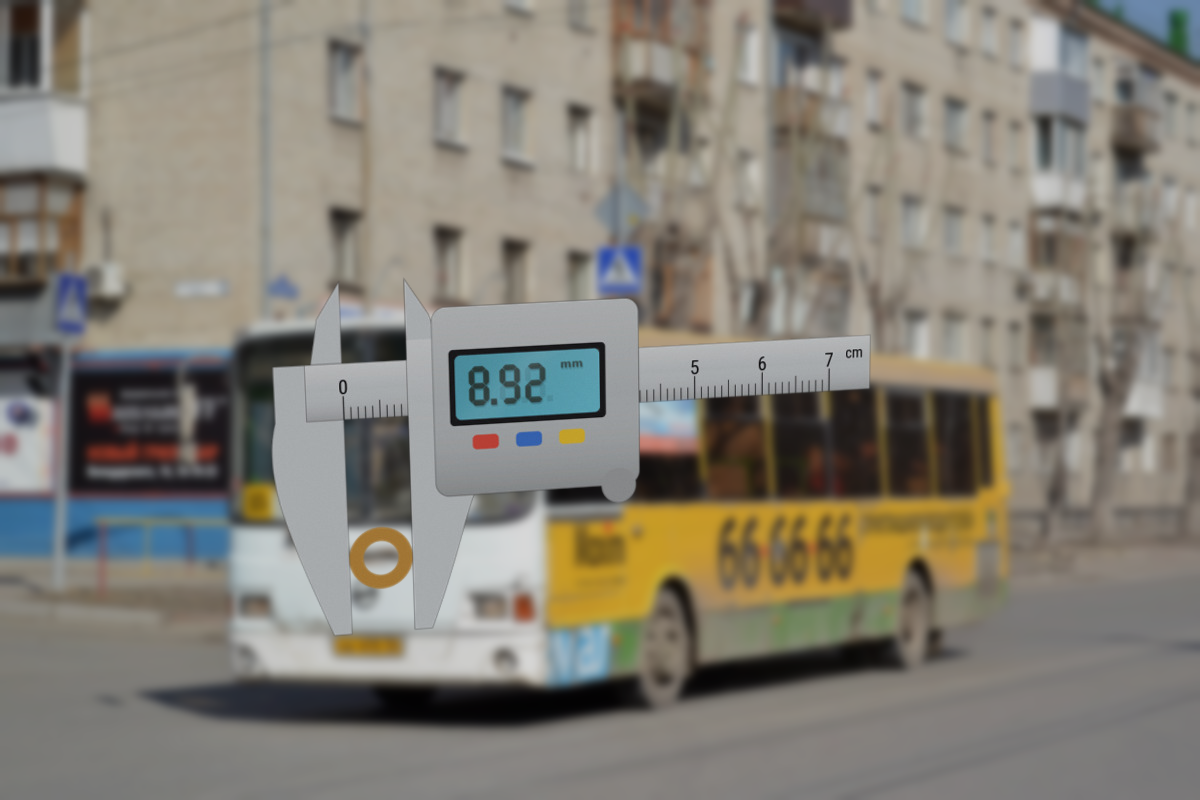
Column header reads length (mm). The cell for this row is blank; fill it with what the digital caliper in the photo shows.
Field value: 8.92 mm
